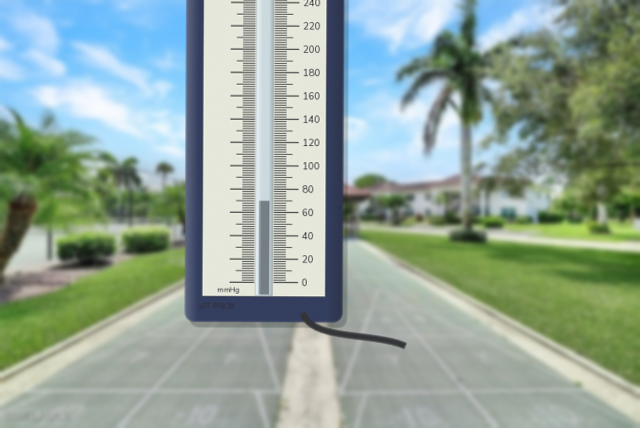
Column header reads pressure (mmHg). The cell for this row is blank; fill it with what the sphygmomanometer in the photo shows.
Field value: 70 mmHg
